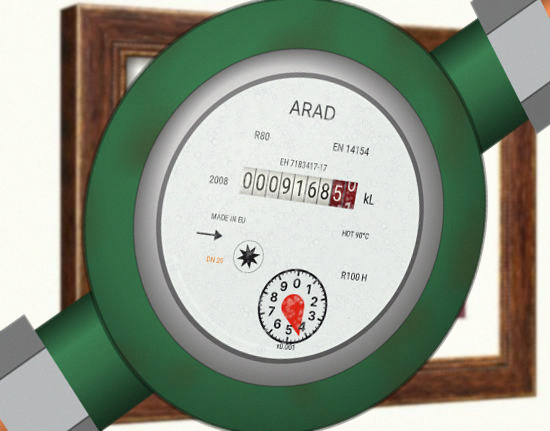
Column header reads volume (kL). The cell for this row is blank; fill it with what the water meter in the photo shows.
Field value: 9168.504 kL
